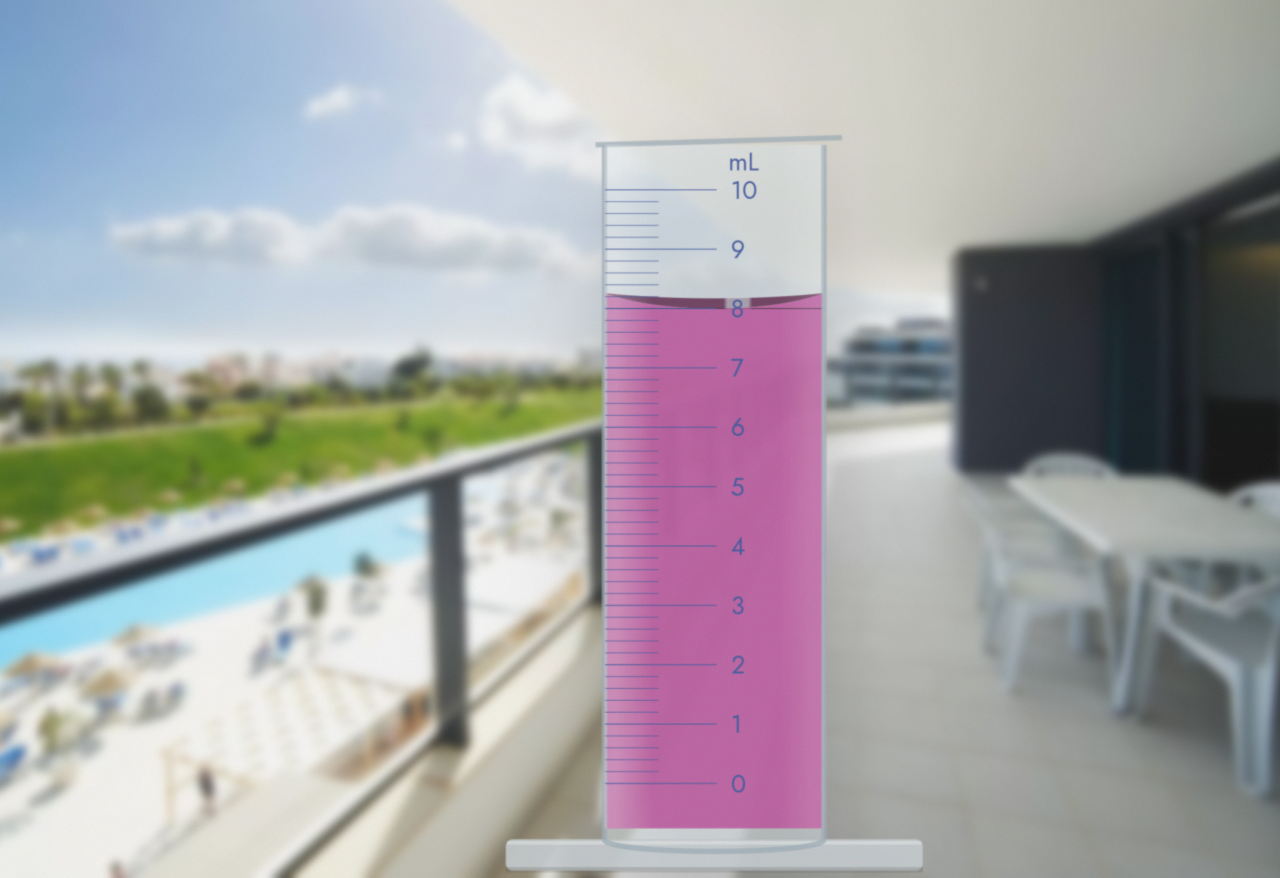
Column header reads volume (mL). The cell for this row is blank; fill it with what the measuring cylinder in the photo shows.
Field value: 8 mL
